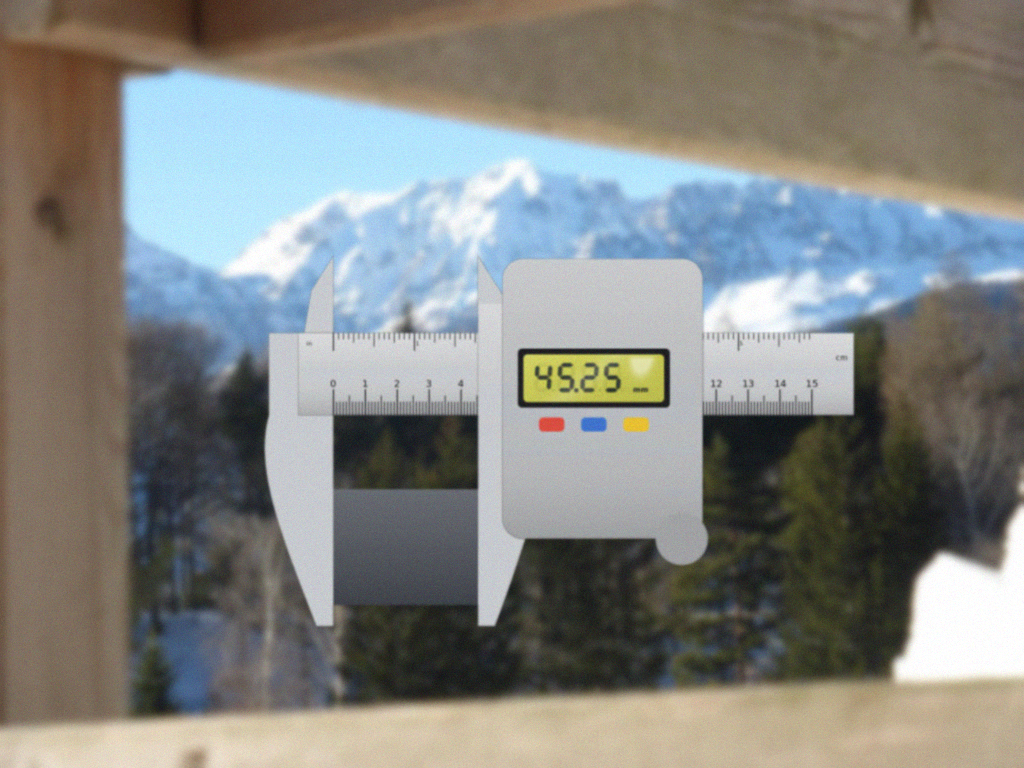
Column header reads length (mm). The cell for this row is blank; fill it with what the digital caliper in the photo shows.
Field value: 45.25 mm
